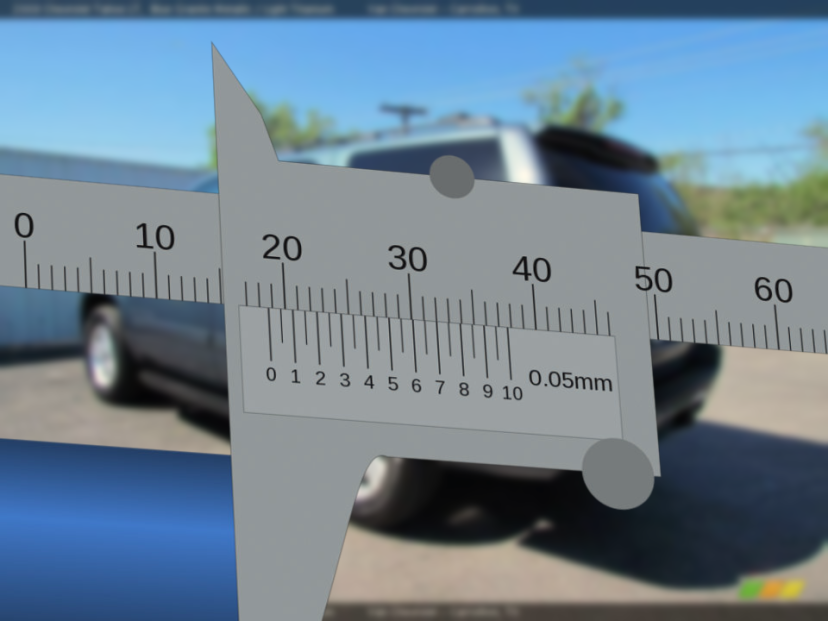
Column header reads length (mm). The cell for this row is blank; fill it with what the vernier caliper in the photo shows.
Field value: 18.7 mm
